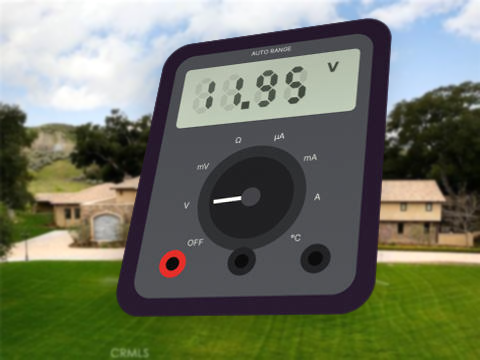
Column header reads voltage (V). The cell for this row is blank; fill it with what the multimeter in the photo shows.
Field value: 11.95 V
